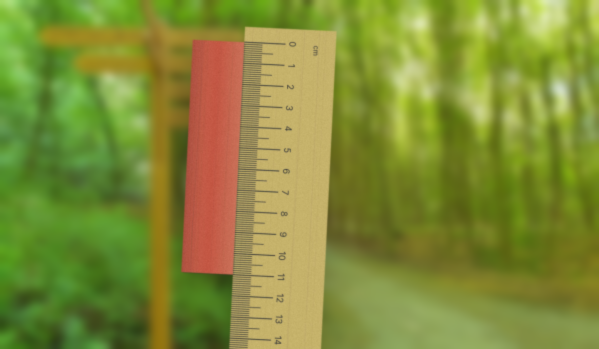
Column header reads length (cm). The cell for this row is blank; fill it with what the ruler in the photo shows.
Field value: 11 cm
